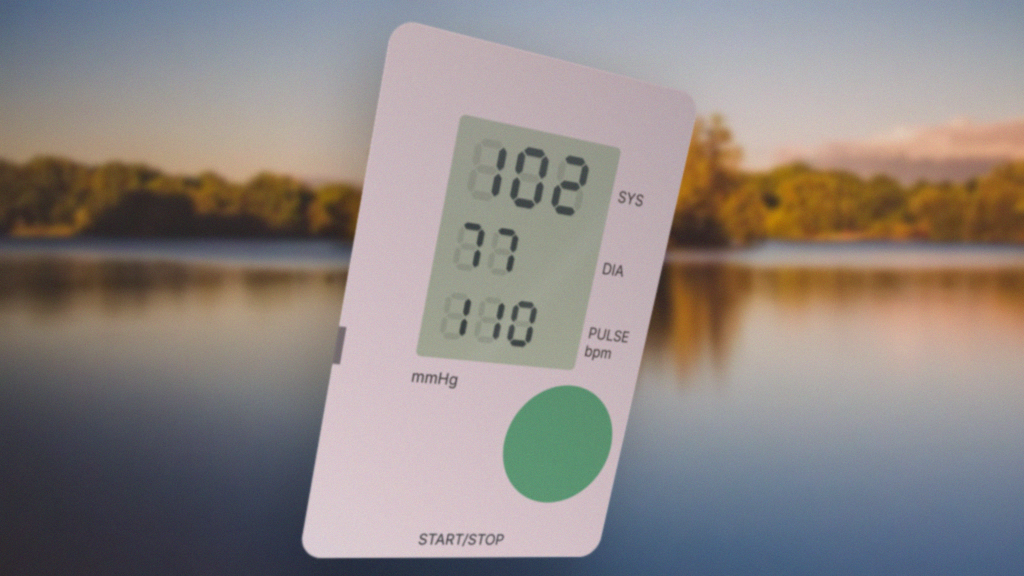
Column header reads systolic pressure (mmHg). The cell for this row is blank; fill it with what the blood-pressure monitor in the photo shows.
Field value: 102 mmHg
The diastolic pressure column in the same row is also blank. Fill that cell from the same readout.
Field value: 77 mmHg
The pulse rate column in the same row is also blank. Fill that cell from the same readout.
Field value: 110 bpm
